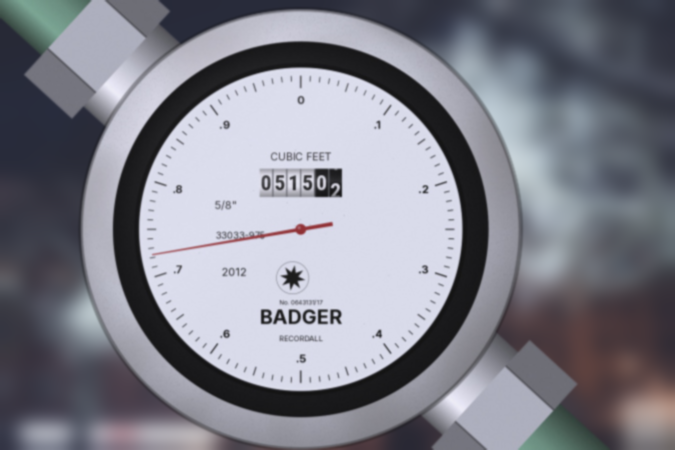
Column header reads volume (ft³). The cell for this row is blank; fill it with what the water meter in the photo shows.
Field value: 51501.72 ft³
